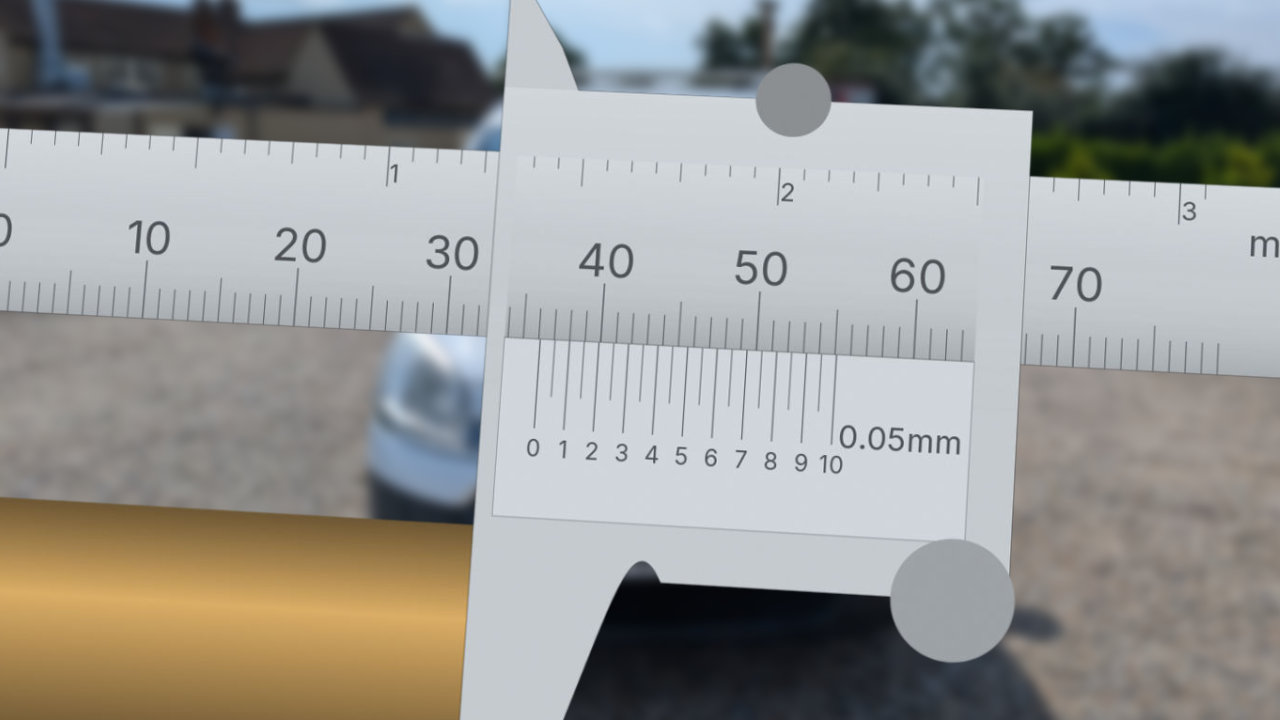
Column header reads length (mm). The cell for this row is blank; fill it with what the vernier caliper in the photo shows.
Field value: 36.1 mm
